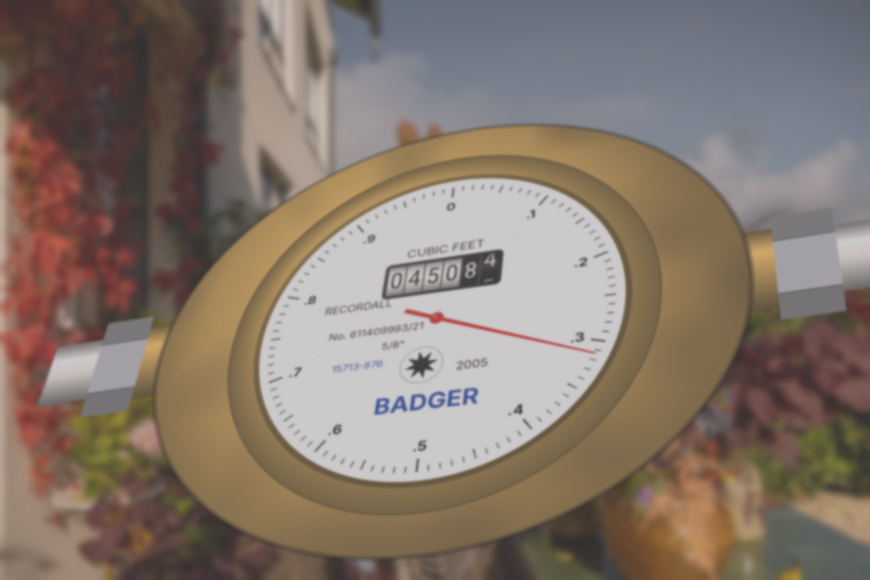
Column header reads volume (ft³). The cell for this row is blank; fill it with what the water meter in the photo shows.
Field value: 45084.31 ft³
